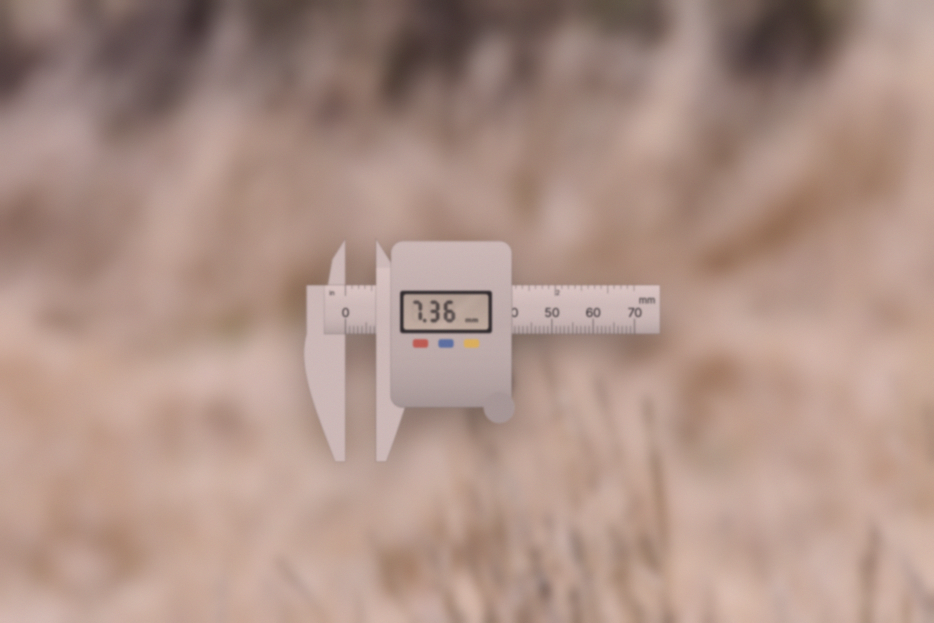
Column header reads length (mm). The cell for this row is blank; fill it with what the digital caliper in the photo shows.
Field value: 7.36 mm
